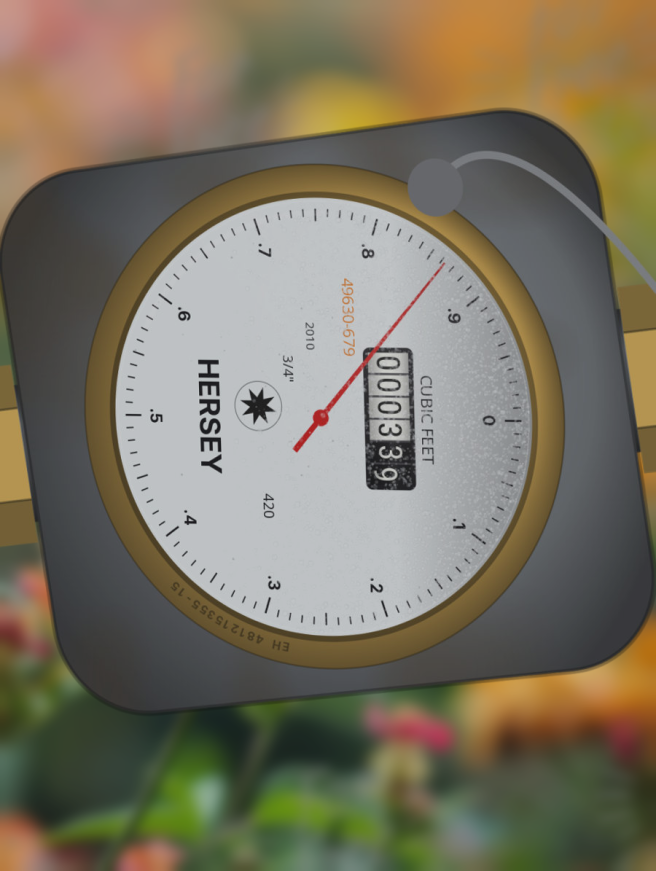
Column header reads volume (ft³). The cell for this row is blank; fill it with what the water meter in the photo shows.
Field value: 338.86 ft³
